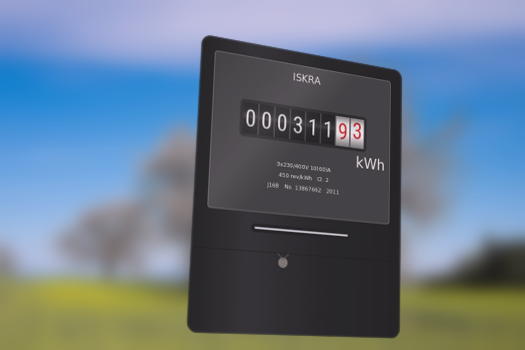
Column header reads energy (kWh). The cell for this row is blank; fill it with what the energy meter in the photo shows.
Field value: 311.93 kWh
